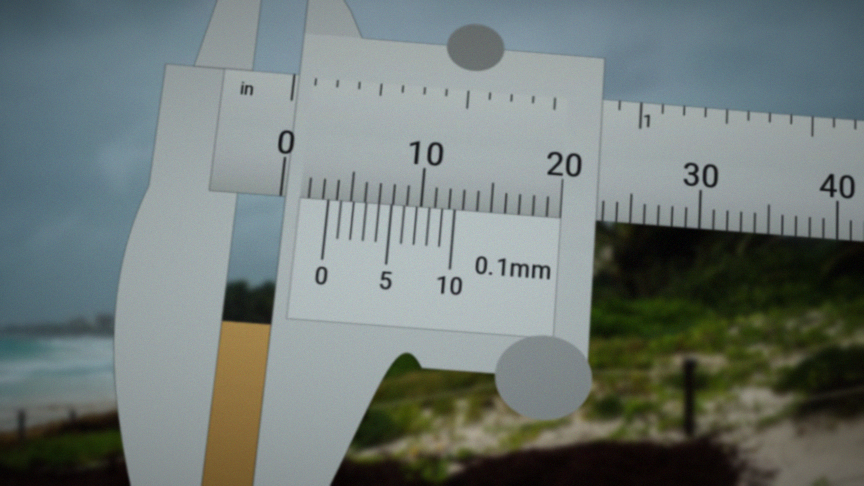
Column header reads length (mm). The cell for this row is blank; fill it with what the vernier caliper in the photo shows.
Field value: 3.4 mm
